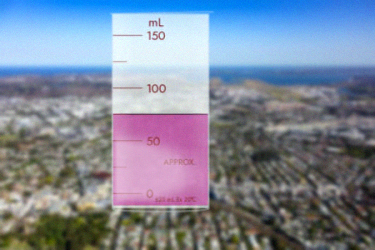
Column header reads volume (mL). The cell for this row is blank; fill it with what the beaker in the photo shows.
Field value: 75 mL
